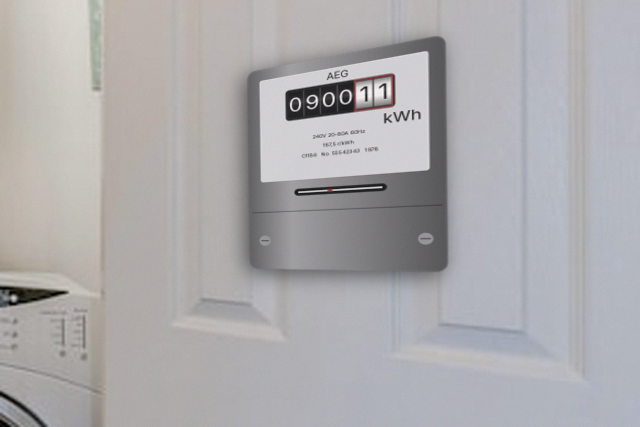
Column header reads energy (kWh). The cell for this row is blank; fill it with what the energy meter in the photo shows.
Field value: 900.11 kWh
